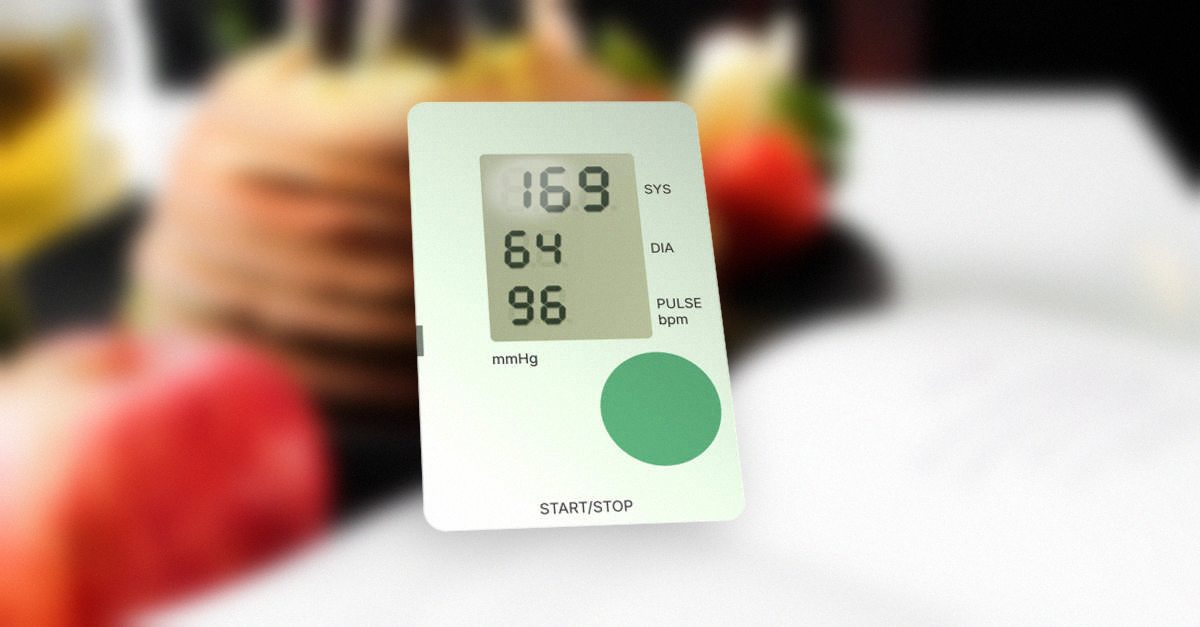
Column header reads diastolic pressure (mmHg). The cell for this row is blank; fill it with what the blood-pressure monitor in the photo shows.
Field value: 64 mmHg
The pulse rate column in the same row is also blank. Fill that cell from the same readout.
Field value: 96 bpm
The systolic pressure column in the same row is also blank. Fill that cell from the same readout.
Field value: 169 mmHg
